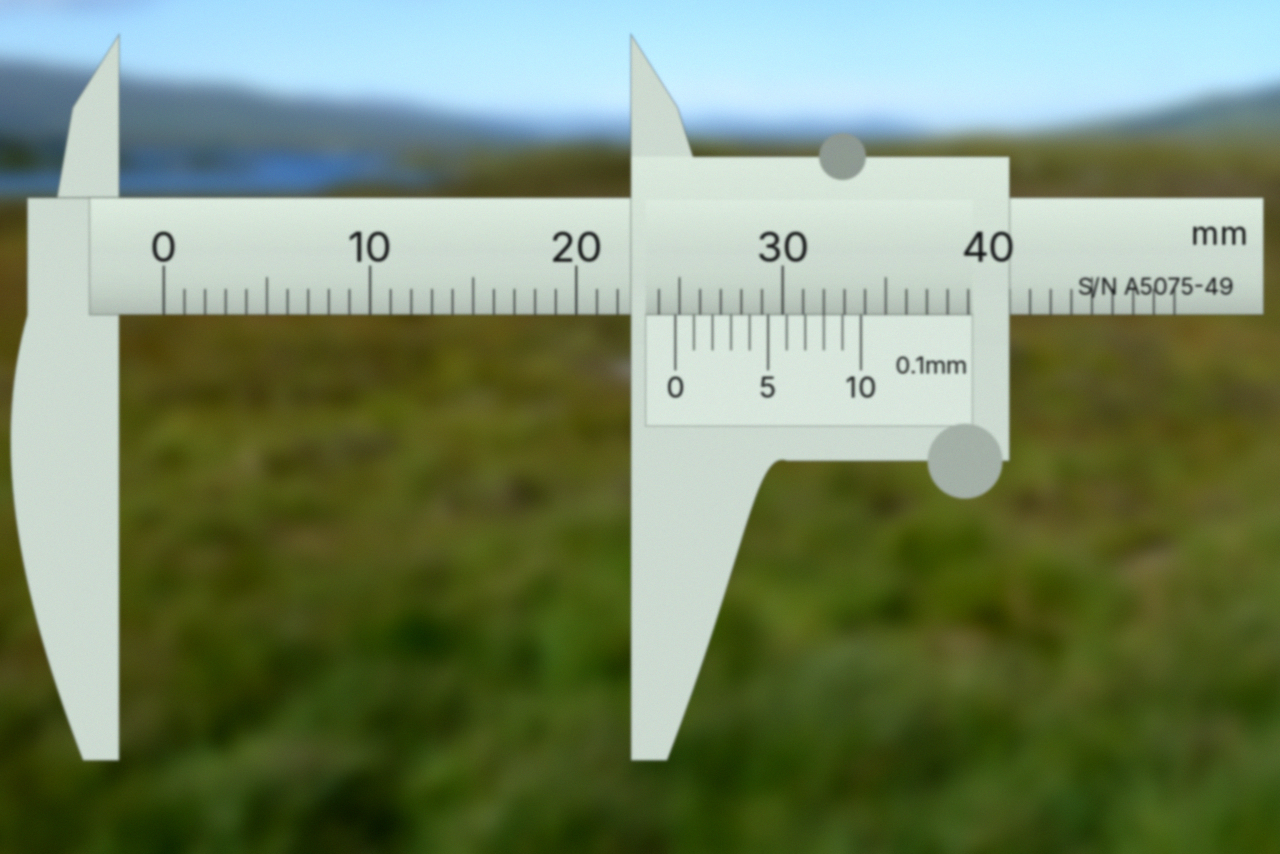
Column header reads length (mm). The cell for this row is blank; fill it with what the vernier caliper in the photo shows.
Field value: 24.8 mm
